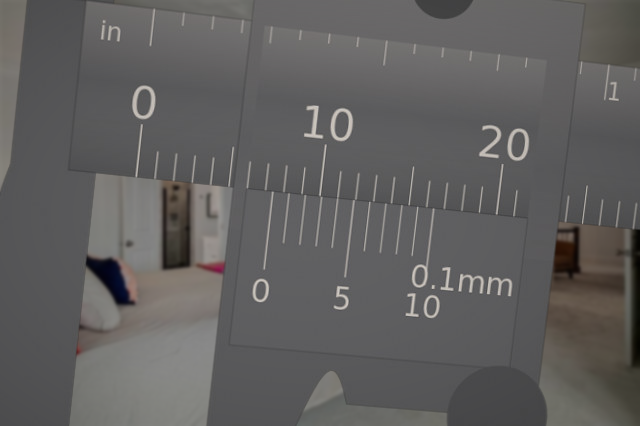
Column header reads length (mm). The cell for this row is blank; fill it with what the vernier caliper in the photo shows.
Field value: 7.4 mm
